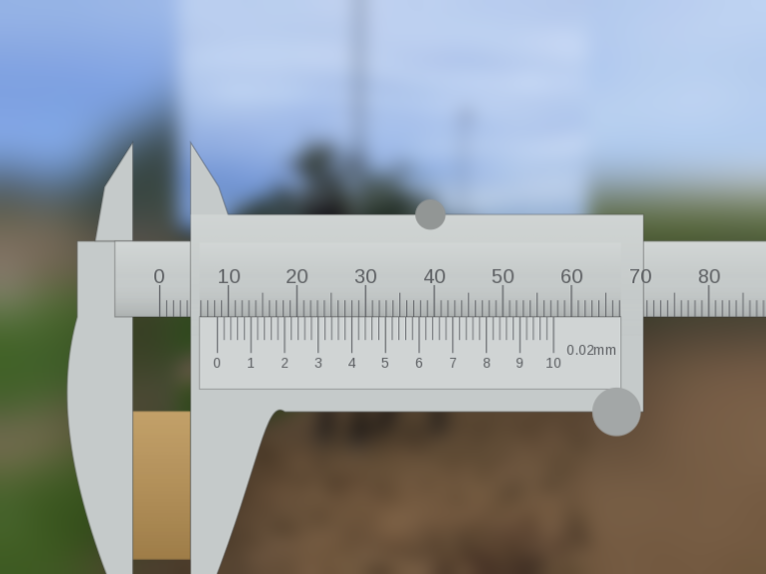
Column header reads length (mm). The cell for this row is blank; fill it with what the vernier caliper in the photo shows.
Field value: 8.4 mm
